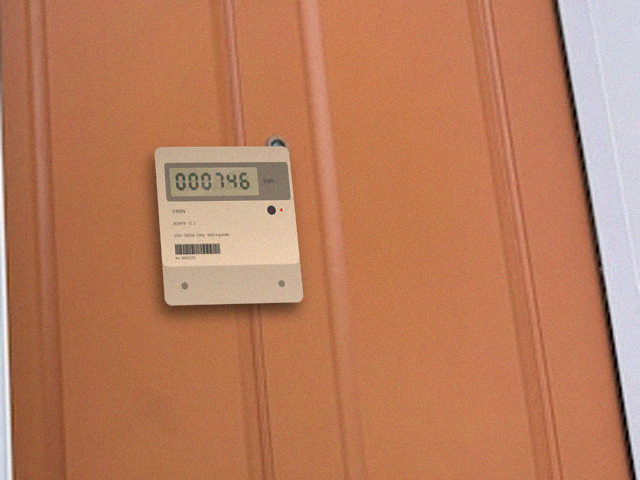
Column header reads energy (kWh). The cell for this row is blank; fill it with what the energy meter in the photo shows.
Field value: 746 kWh
